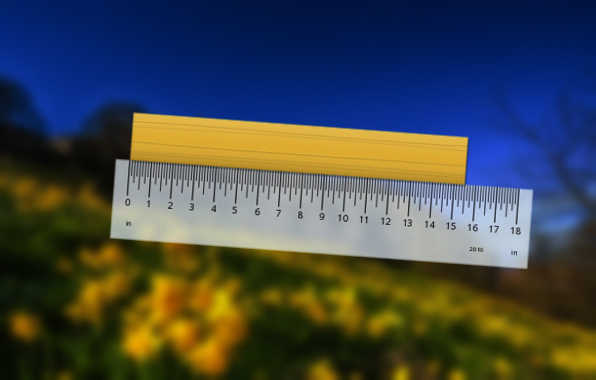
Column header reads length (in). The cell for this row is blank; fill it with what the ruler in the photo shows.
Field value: 15.5 in
